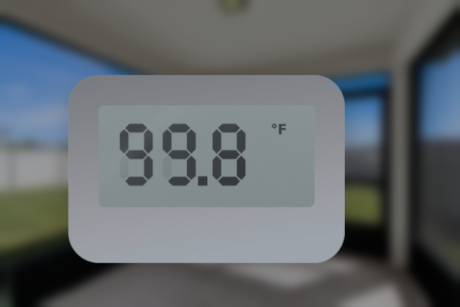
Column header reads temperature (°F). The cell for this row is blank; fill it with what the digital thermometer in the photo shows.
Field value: 99.8 °F
